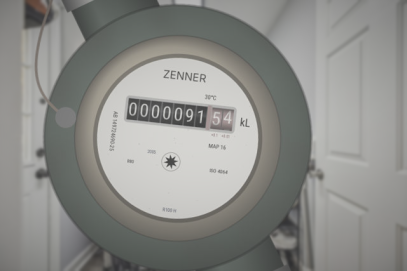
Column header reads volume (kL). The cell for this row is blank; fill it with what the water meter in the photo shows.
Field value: 91.54 kL
